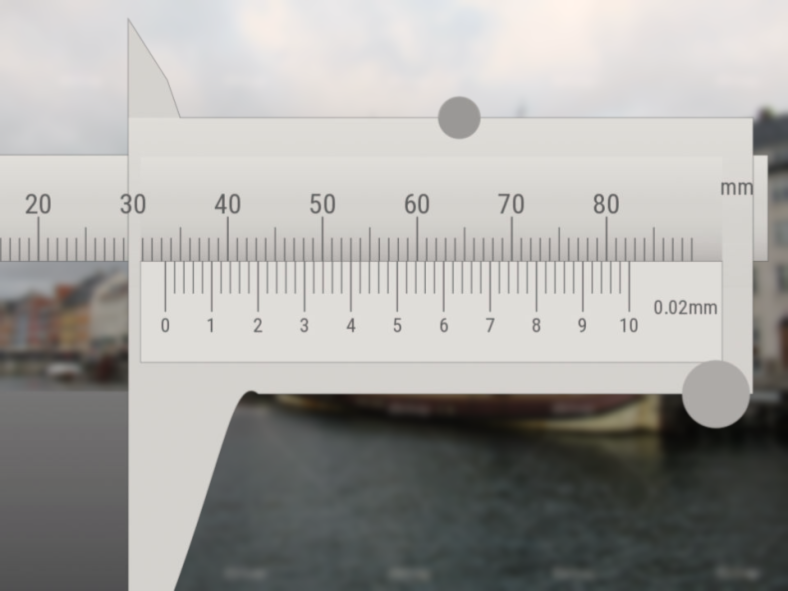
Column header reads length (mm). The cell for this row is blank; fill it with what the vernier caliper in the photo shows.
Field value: 33.4 mm
